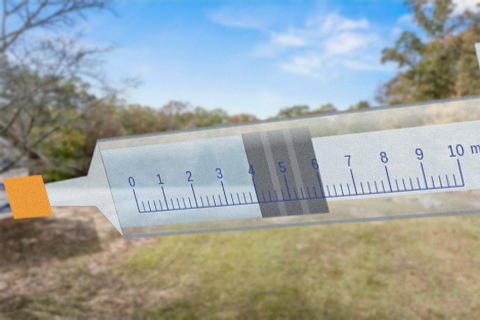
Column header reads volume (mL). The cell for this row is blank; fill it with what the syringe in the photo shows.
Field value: 4 mL
